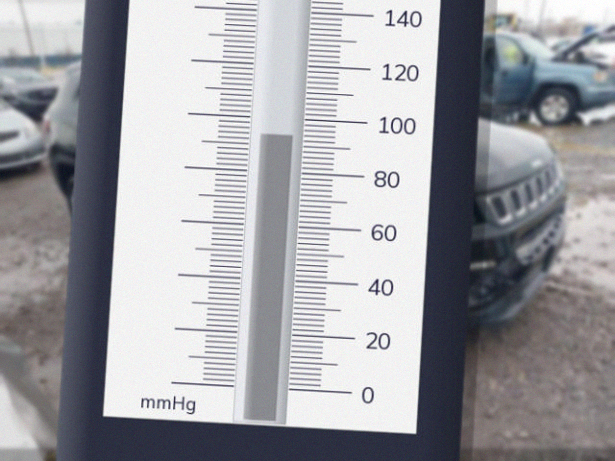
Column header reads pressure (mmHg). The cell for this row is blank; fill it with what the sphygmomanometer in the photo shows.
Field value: 94 mmHg
